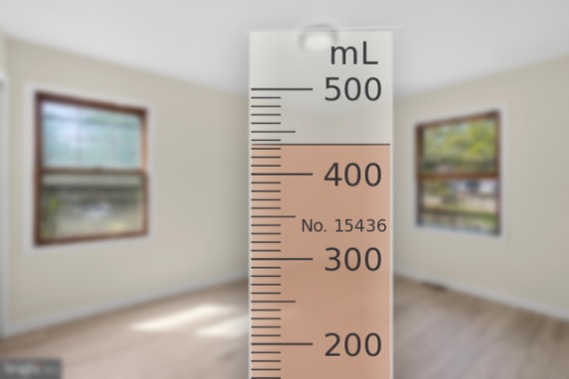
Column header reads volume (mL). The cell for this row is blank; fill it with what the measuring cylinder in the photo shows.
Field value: 435 mL
